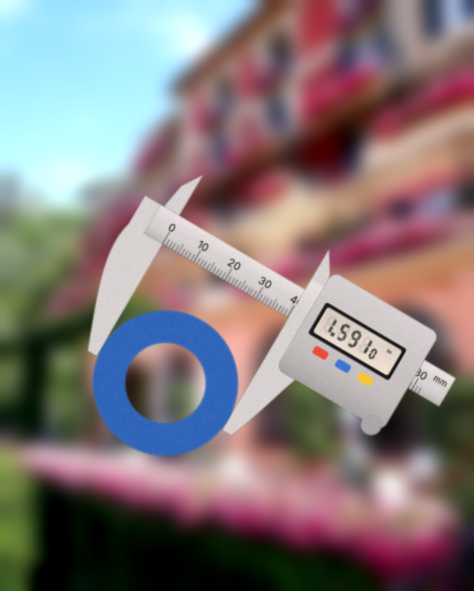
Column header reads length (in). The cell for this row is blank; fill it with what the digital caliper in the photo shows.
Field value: 1.5910 in
